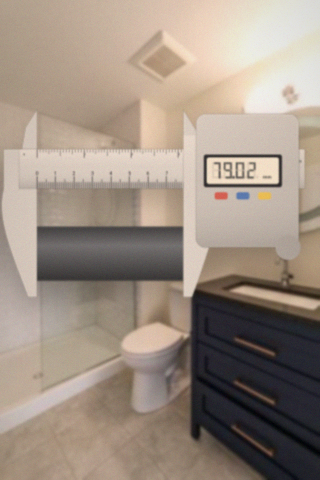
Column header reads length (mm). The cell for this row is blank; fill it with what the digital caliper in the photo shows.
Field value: 79.02 mm
